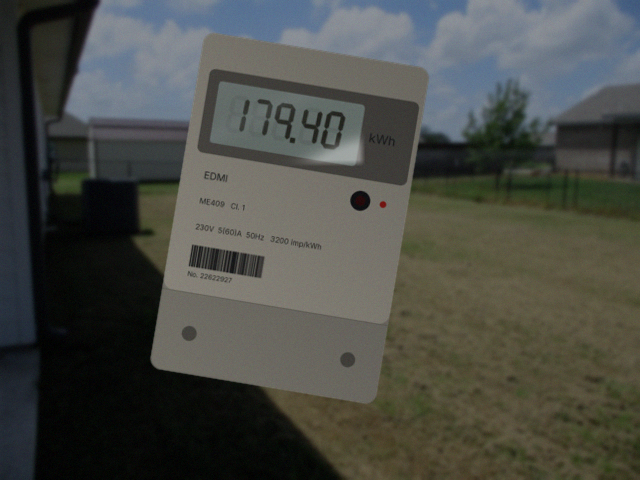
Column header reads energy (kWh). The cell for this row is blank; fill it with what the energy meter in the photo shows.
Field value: 179.40 kWh
